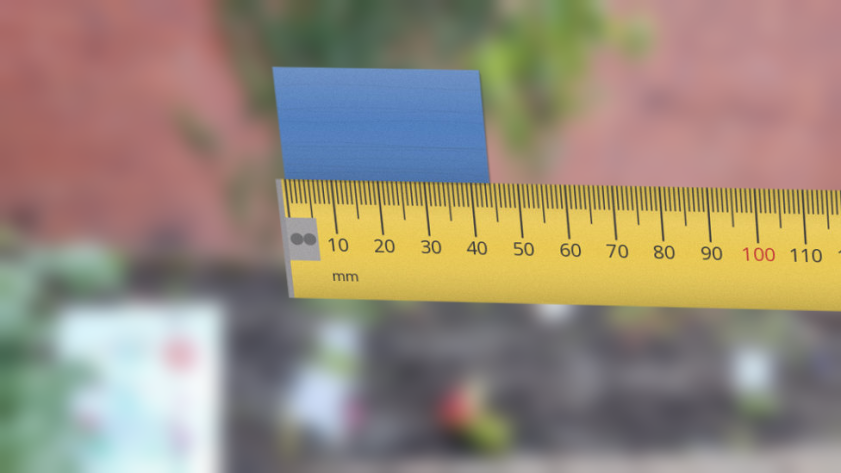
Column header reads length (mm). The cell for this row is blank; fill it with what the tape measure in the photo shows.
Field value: 44 mm
